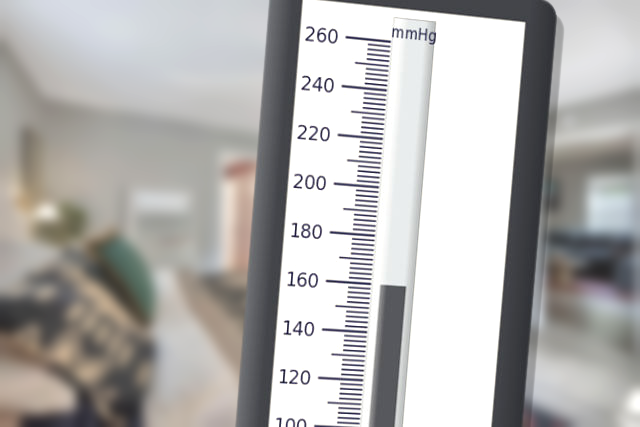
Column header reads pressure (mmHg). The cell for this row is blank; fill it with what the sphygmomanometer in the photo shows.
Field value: 160 mmHg
